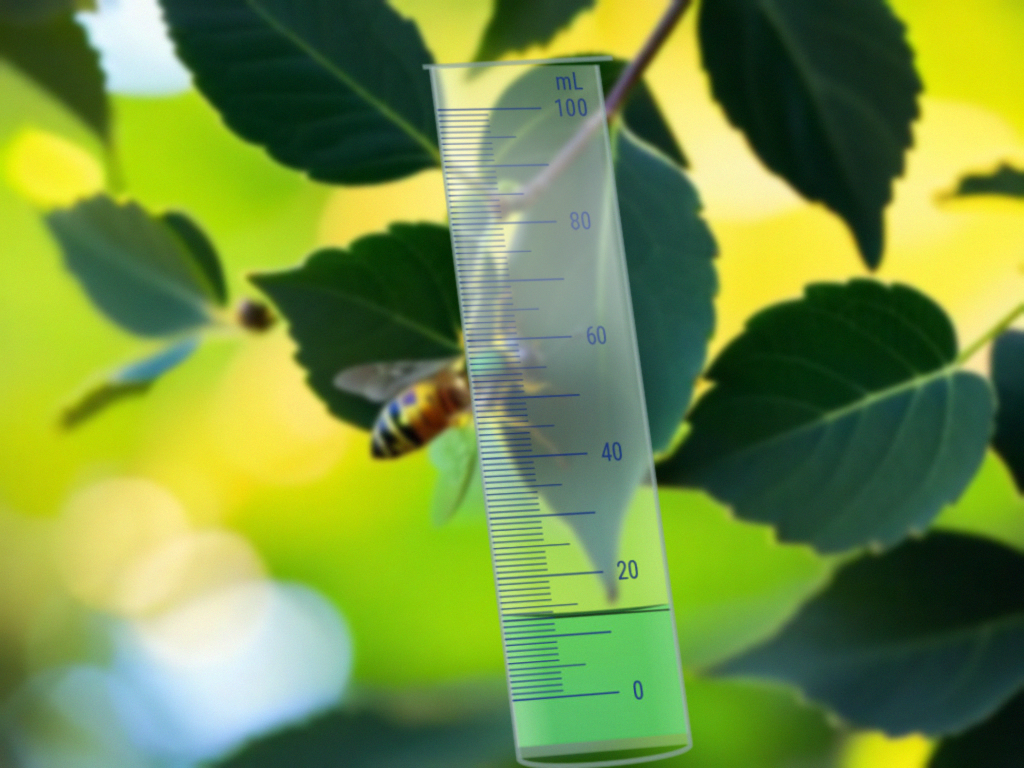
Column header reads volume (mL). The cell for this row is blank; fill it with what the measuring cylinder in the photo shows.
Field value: 13 mL
